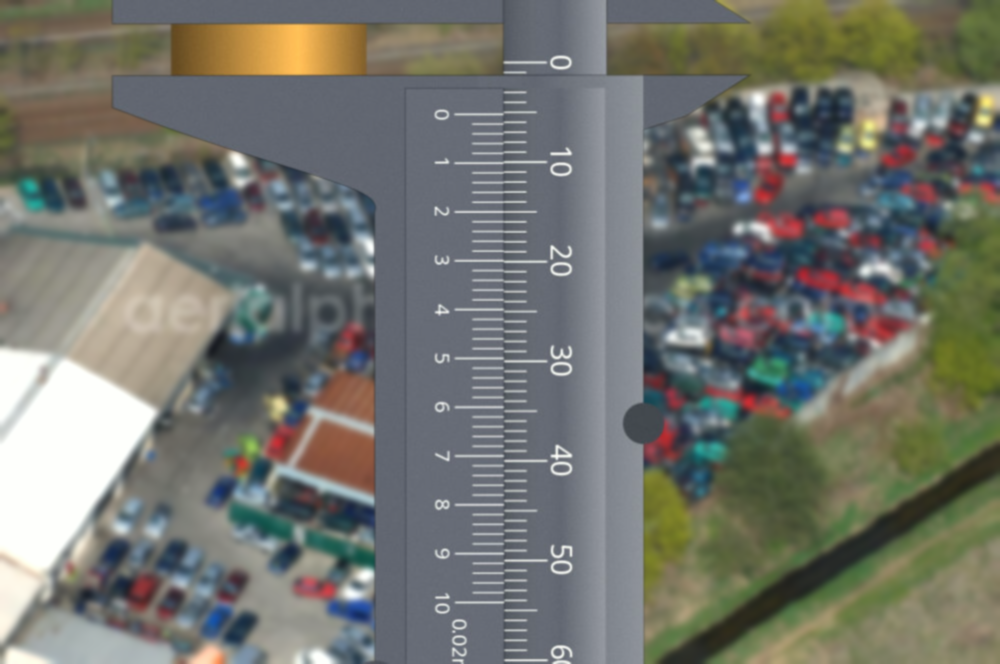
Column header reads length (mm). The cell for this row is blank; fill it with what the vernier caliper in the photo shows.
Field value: 5.2 mm
